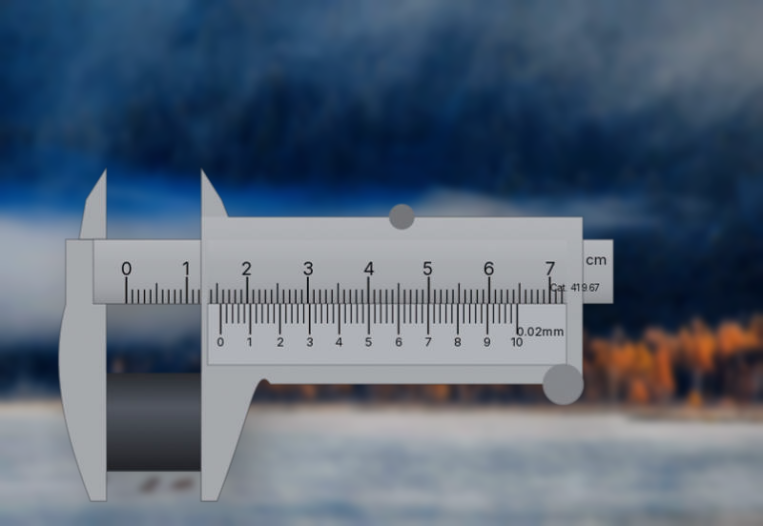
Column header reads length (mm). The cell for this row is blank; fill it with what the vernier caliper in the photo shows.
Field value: 15.6 mm
